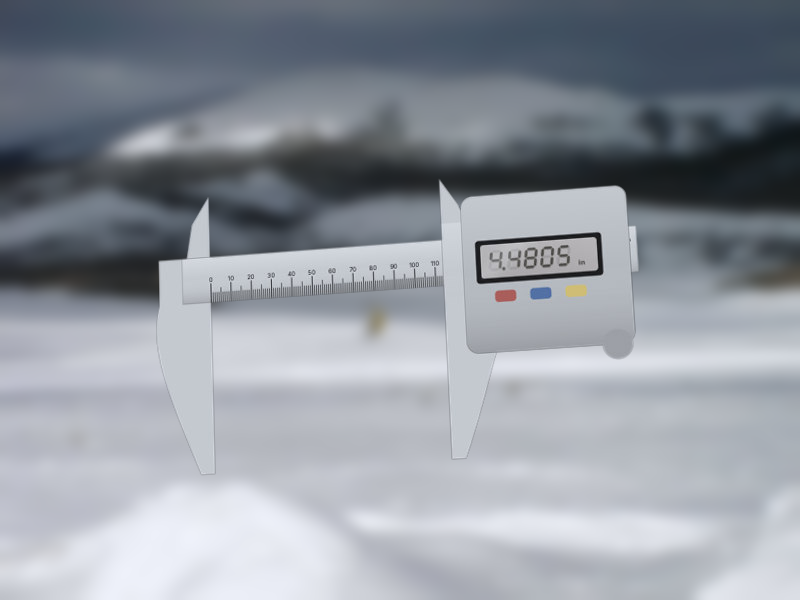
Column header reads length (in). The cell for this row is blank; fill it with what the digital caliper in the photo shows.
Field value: 4.4805 in
